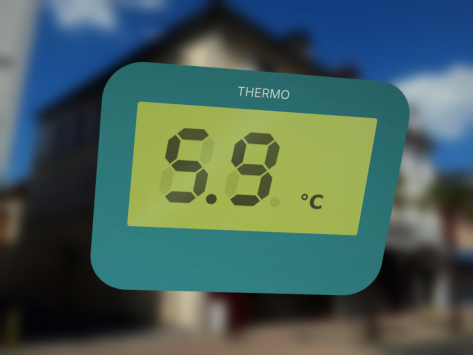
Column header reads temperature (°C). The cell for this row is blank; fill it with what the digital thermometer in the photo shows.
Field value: 5.9 °C
